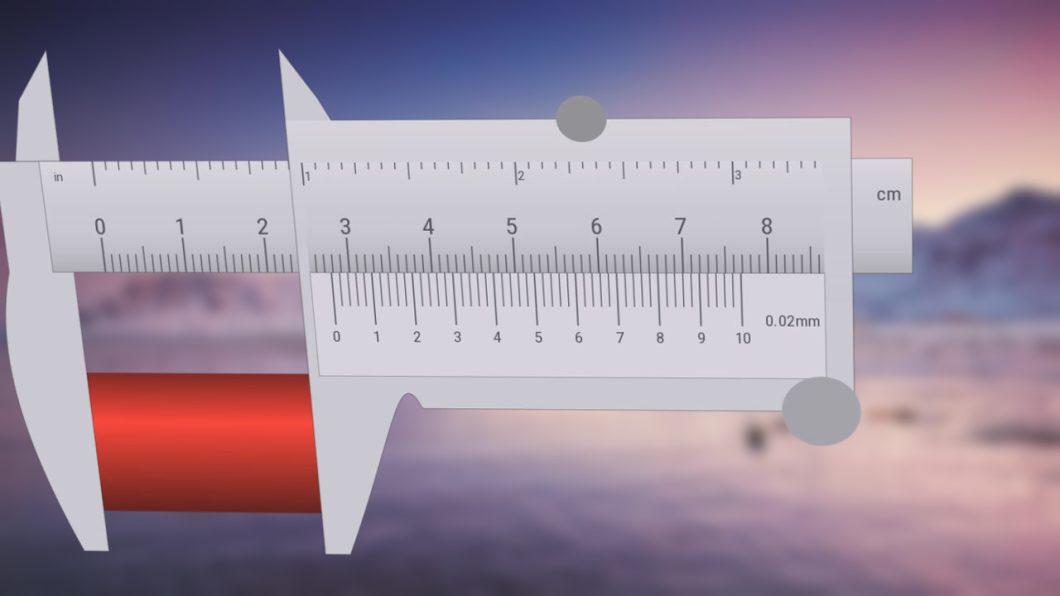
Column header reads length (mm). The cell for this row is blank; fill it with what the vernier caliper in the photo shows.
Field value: 27.8 mm
